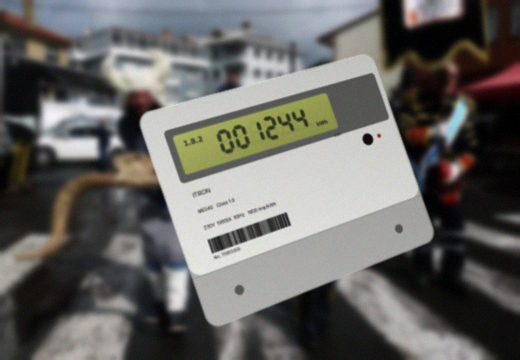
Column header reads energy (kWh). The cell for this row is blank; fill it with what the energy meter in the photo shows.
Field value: 1244 kWh
